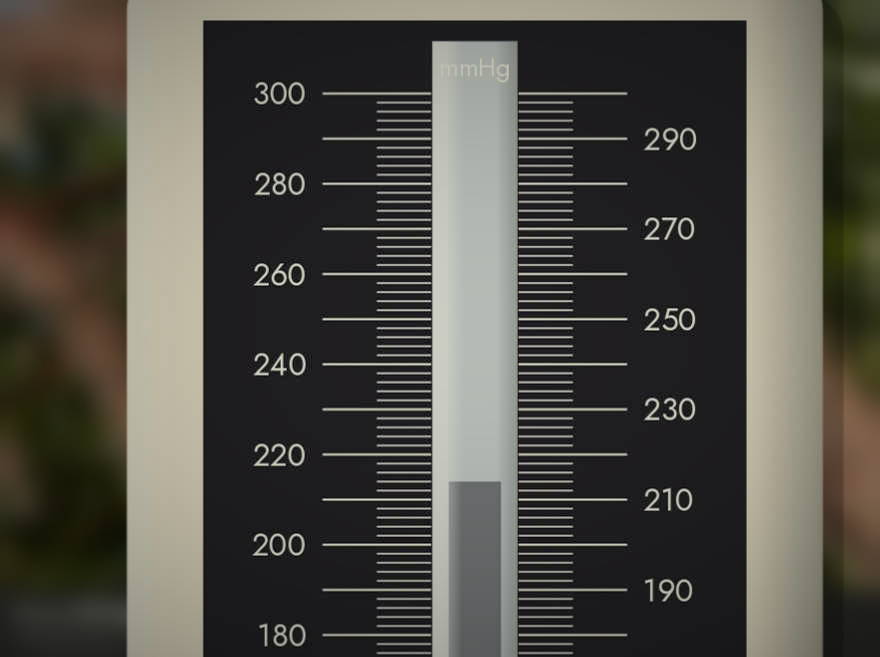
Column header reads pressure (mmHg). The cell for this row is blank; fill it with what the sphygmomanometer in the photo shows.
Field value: 214 mmHg
